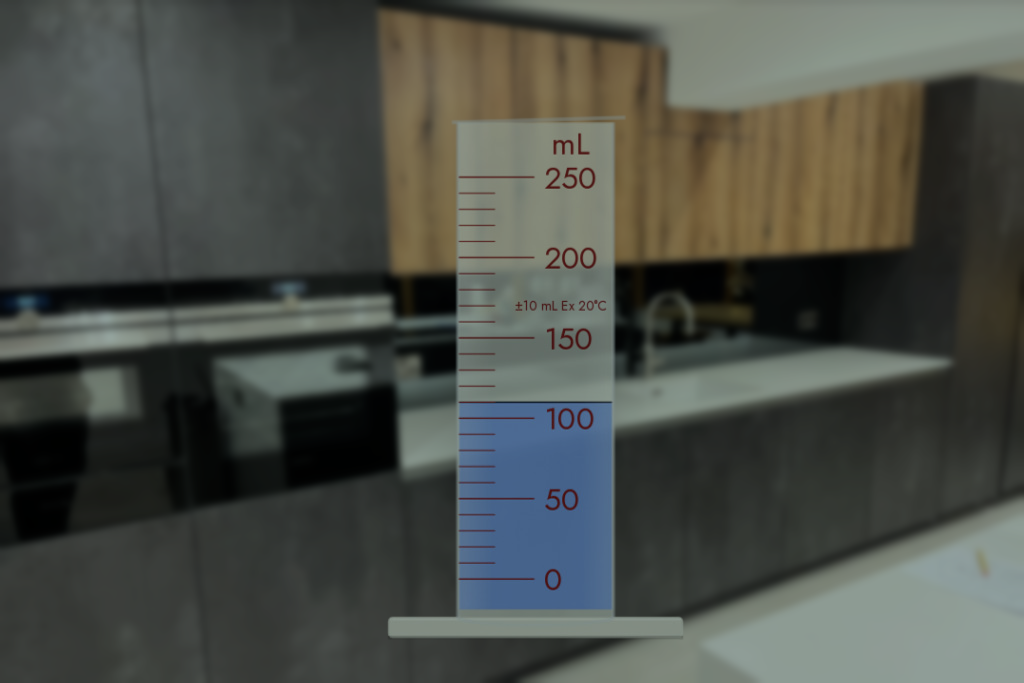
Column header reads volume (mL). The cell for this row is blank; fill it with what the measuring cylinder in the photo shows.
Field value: 110 mL
